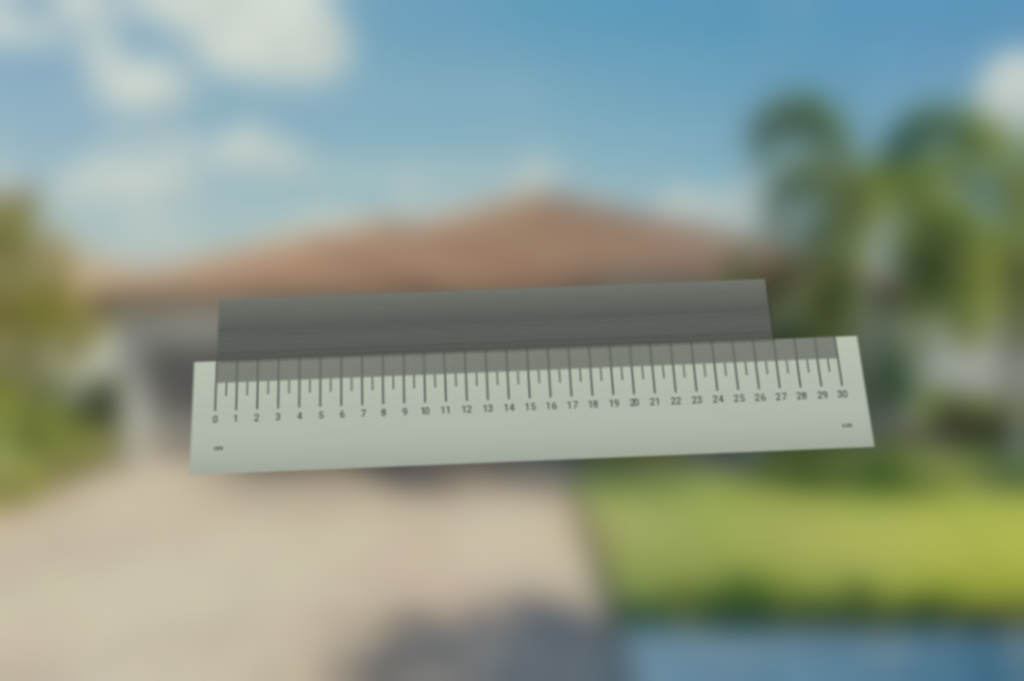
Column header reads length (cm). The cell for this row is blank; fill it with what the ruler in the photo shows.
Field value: 27 cm
